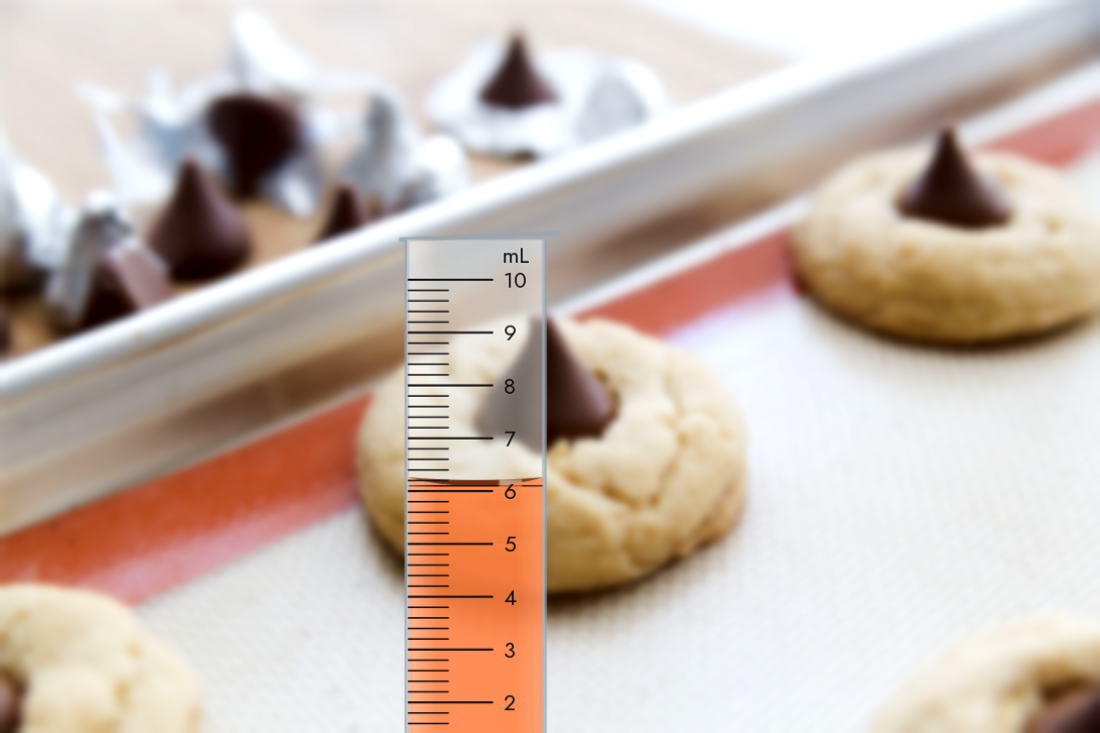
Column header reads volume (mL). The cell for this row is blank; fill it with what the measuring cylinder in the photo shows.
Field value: 6.1 mL
